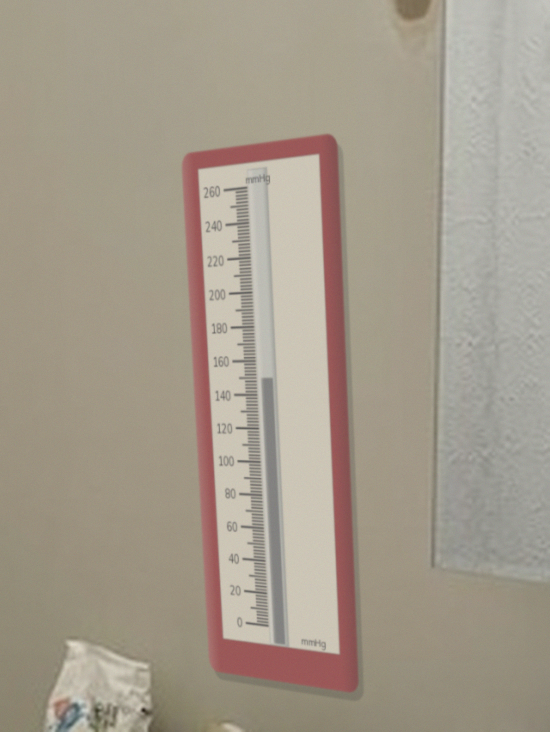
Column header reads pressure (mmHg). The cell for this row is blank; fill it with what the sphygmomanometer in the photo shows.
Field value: 150 mmHg
